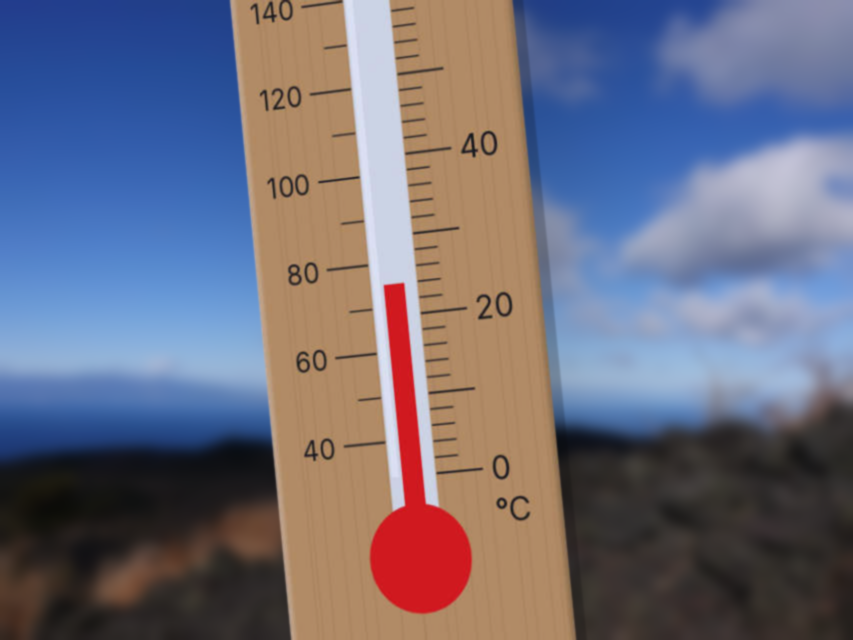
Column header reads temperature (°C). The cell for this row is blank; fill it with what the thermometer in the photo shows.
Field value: 24 °C
